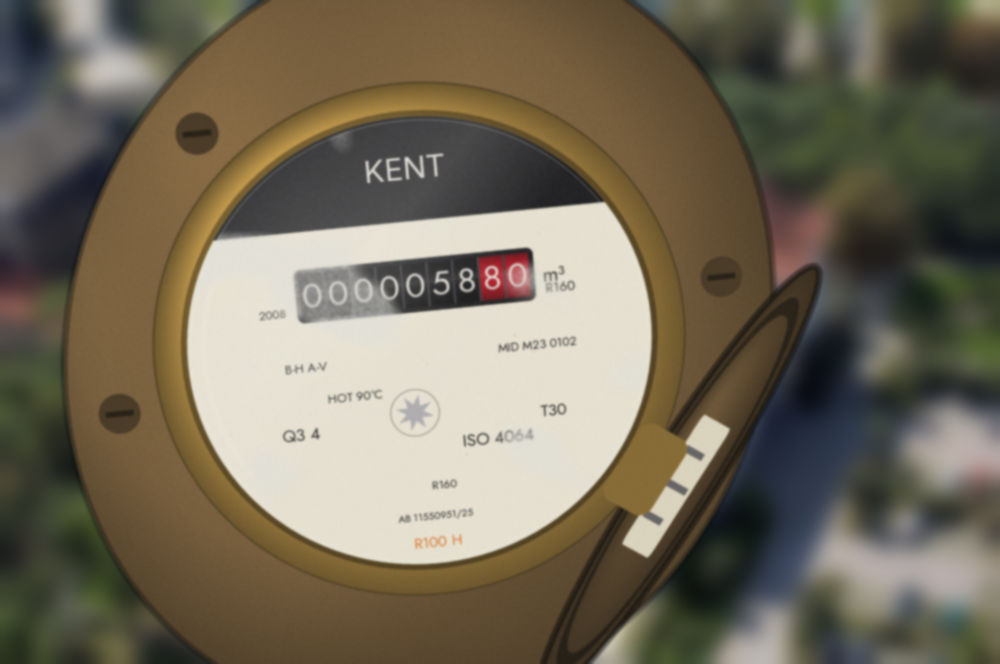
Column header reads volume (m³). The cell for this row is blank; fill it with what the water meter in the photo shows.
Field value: 58.80 m³
